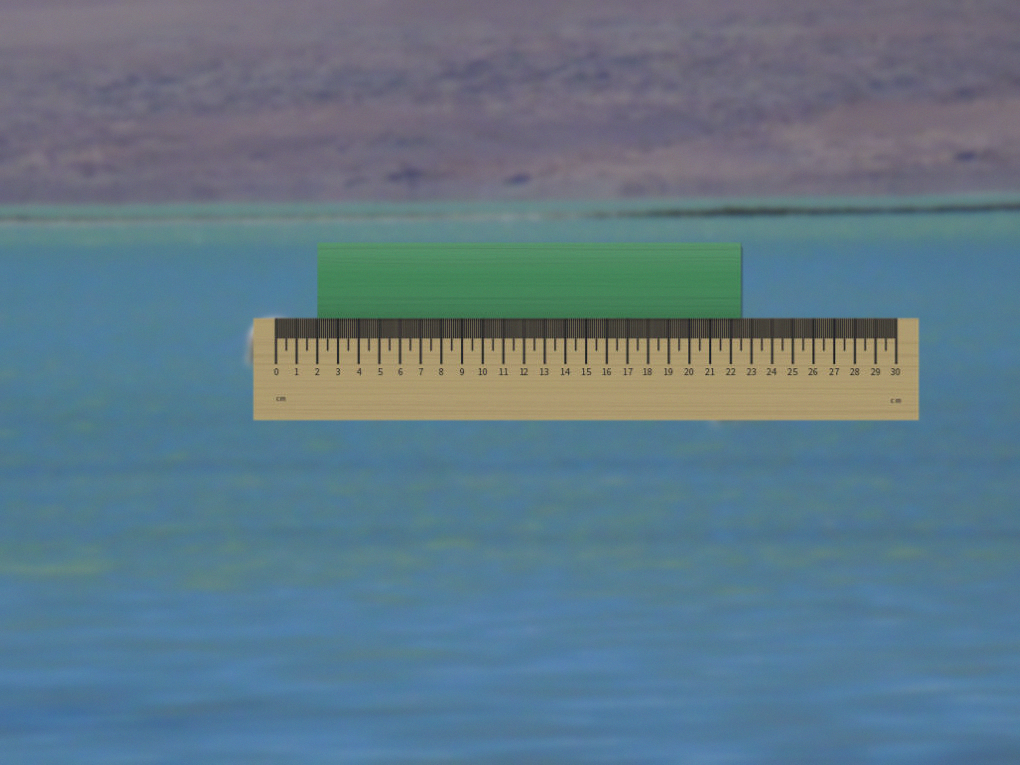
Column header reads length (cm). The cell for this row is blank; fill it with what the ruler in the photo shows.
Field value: 20.5 cm
